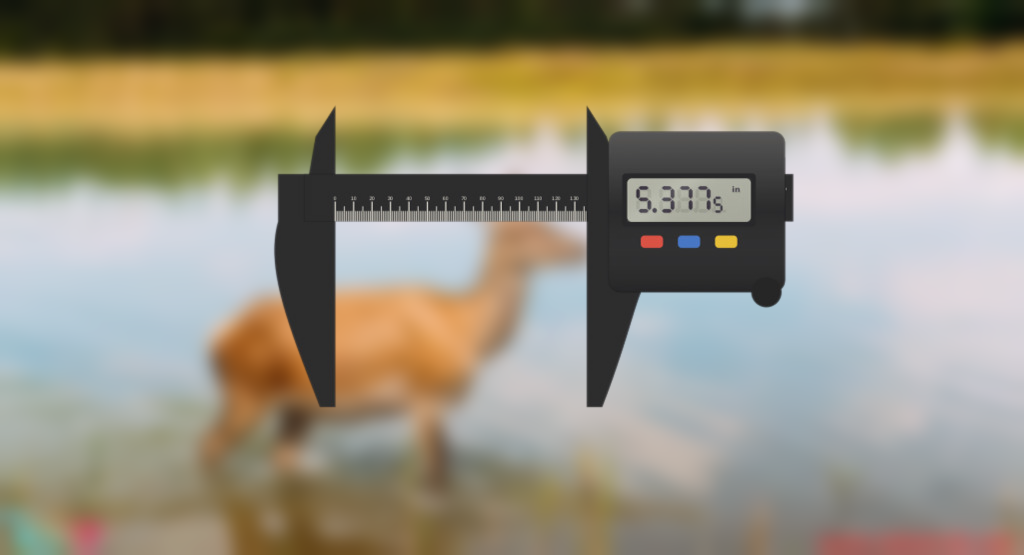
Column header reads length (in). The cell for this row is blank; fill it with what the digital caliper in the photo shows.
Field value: 5.3775 in
